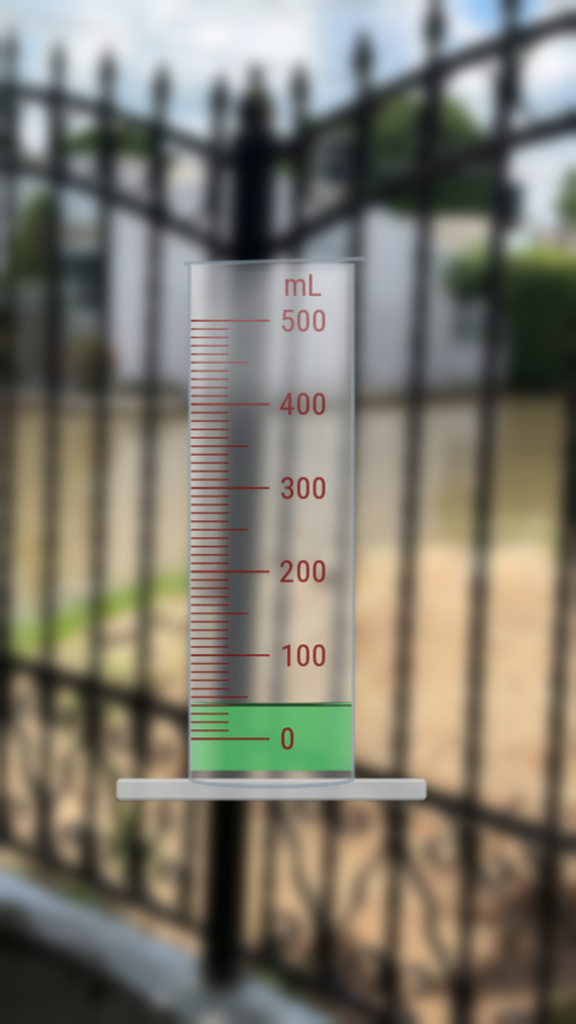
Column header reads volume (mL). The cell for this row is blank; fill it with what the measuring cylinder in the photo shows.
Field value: 40 mL
